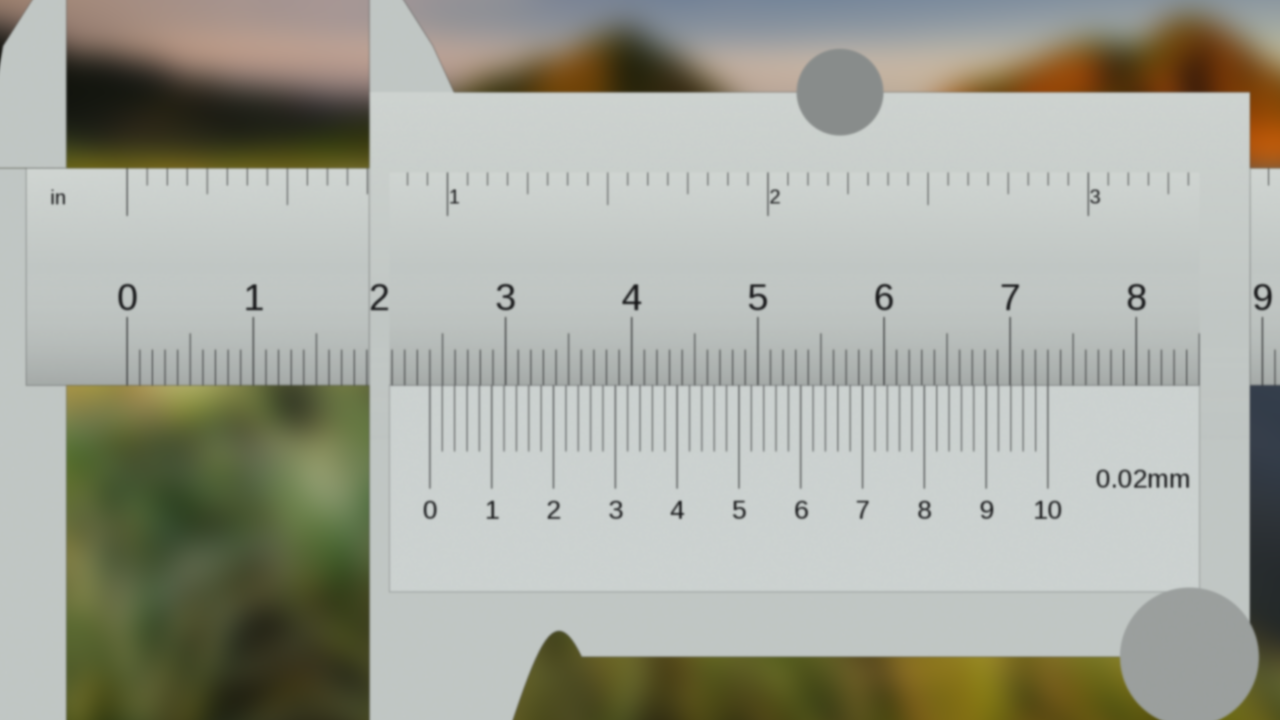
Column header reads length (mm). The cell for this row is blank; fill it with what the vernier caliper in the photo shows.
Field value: 24.0 mm
